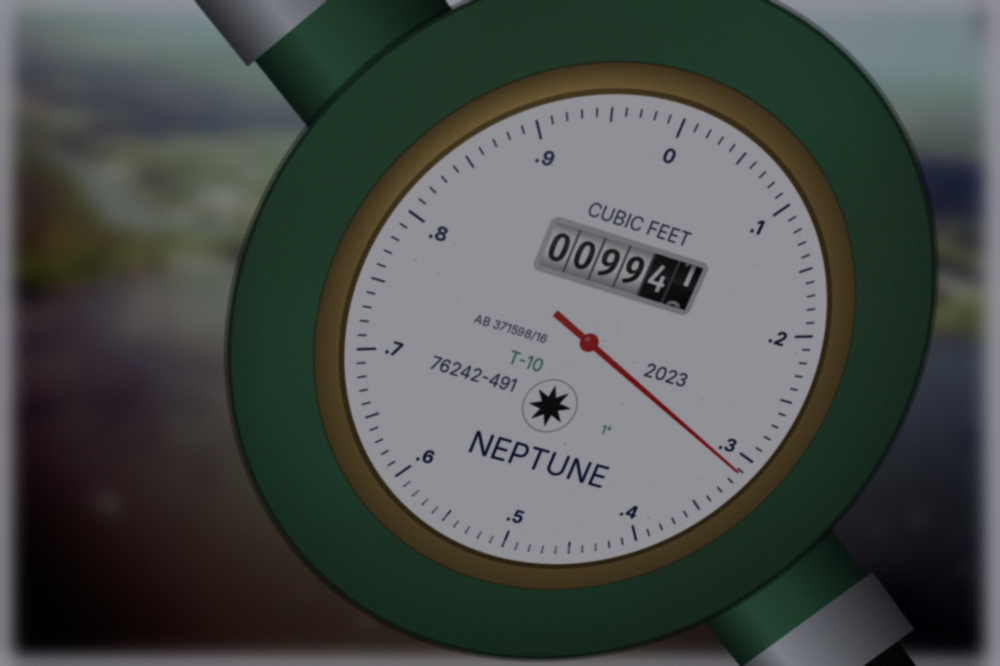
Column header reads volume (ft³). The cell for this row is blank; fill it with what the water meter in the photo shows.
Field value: 9941.31 ft³
